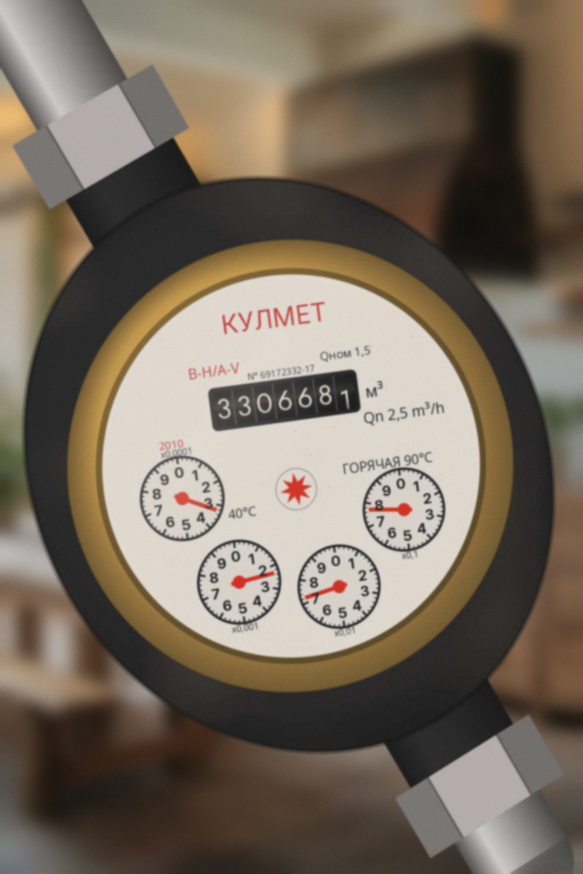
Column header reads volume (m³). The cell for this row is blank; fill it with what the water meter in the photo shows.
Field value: 3306680.7723 m³
